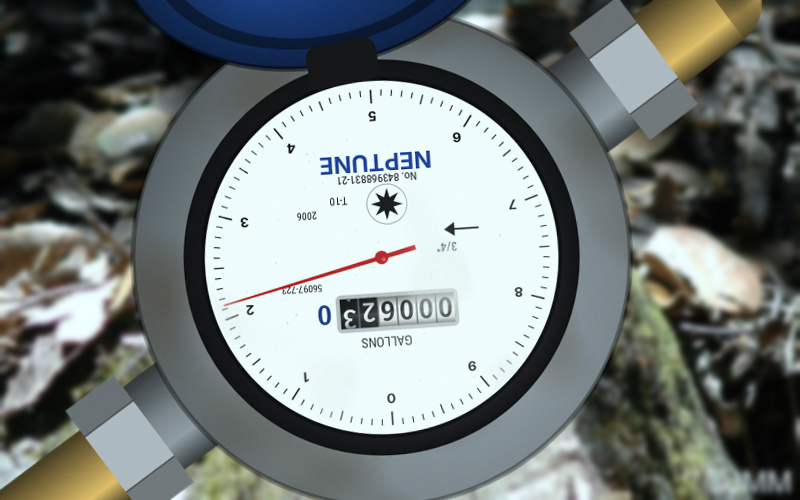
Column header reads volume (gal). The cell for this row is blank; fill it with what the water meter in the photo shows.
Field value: 6232.1 gal
